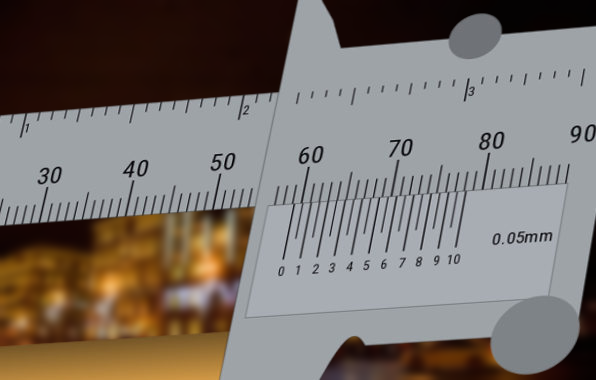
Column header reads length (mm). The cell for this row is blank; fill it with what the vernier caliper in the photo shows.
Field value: 59.2 mm
